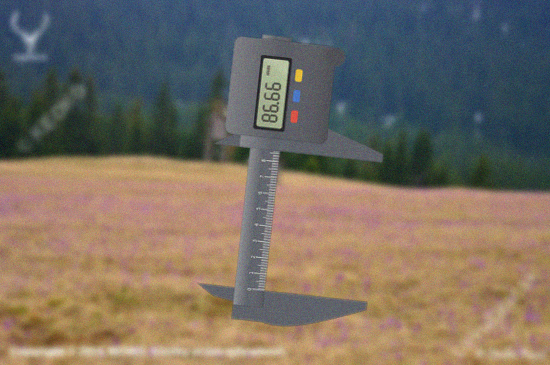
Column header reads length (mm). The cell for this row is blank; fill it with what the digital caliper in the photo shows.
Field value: 86.66 mm
